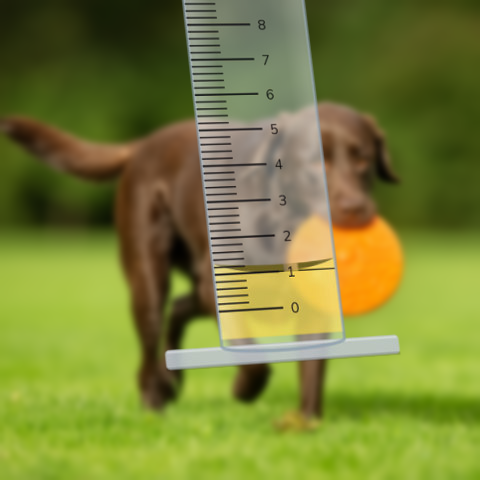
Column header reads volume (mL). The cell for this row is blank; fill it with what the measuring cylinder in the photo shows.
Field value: 1 mL
